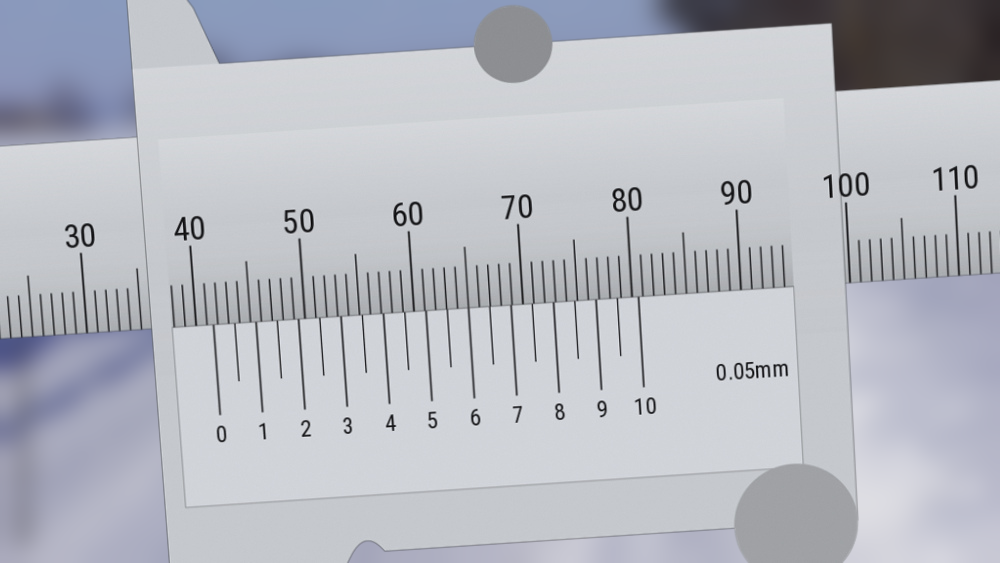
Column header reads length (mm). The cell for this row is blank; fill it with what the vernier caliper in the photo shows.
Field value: 41.6 mm
